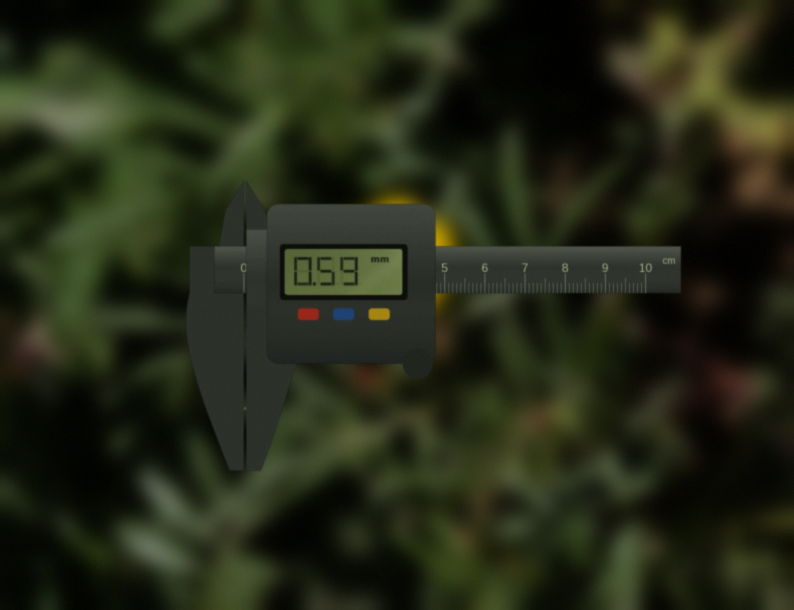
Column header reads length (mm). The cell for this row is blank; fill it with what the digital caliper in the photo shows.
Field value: 0.59 mm
